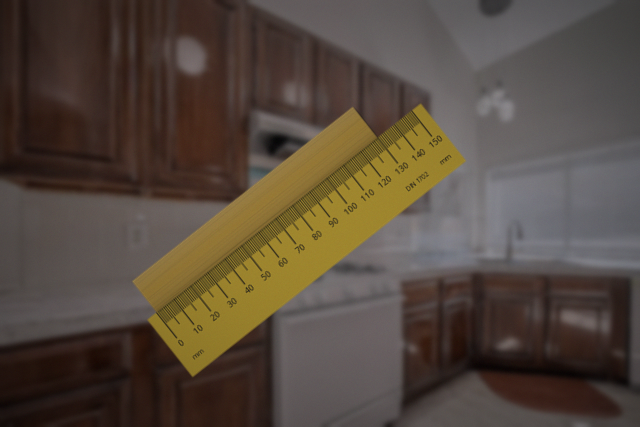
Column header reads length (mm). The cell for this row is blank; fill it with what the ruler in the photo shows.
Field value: 130 mm
